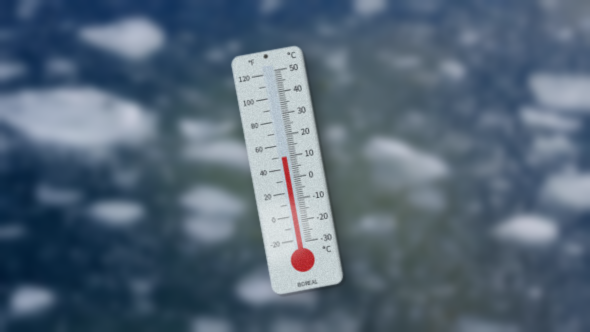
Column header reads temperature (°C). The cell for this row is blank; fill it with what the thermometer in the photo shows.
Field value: 10 °C
